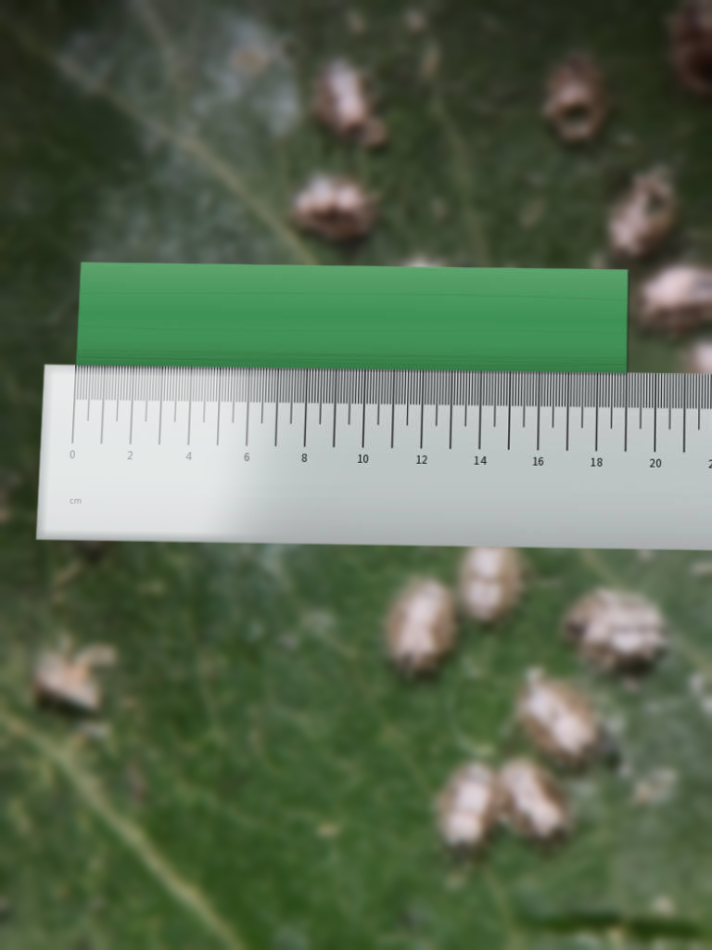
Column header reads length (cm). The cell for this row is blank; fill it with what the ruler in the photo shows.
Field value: 19 cm
